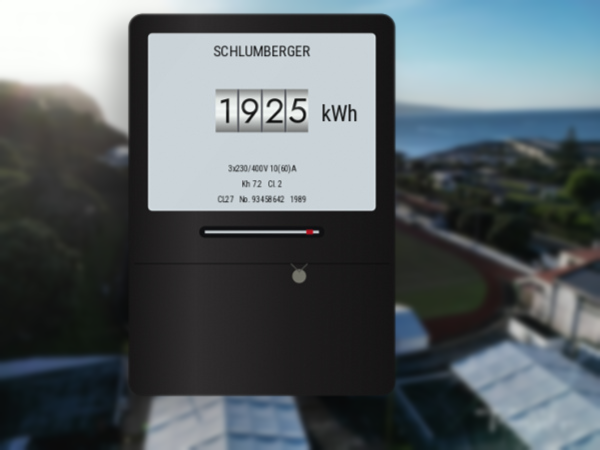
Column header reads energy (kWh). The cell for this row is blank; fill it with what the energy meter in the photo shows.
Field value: 1925 kWh
